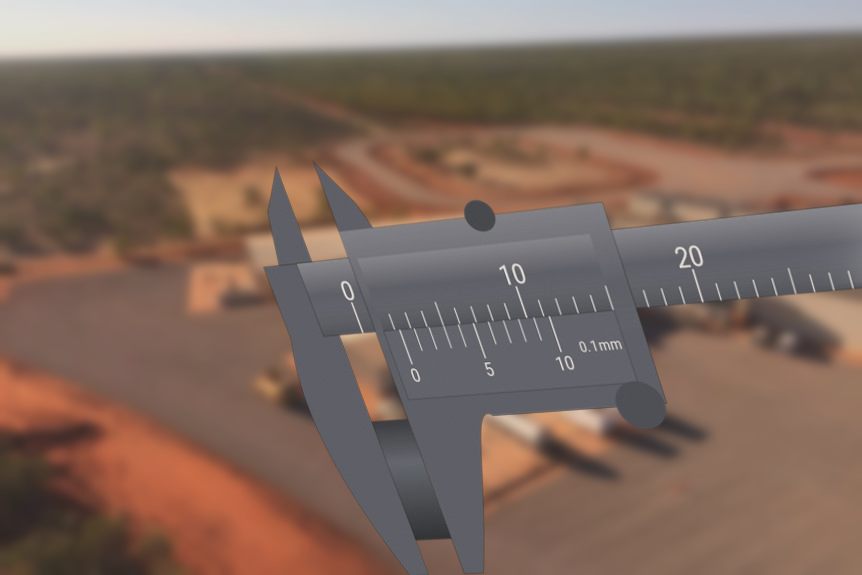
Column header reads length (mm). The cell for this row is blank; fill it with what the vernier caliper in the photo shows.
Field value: 2.3 mm
